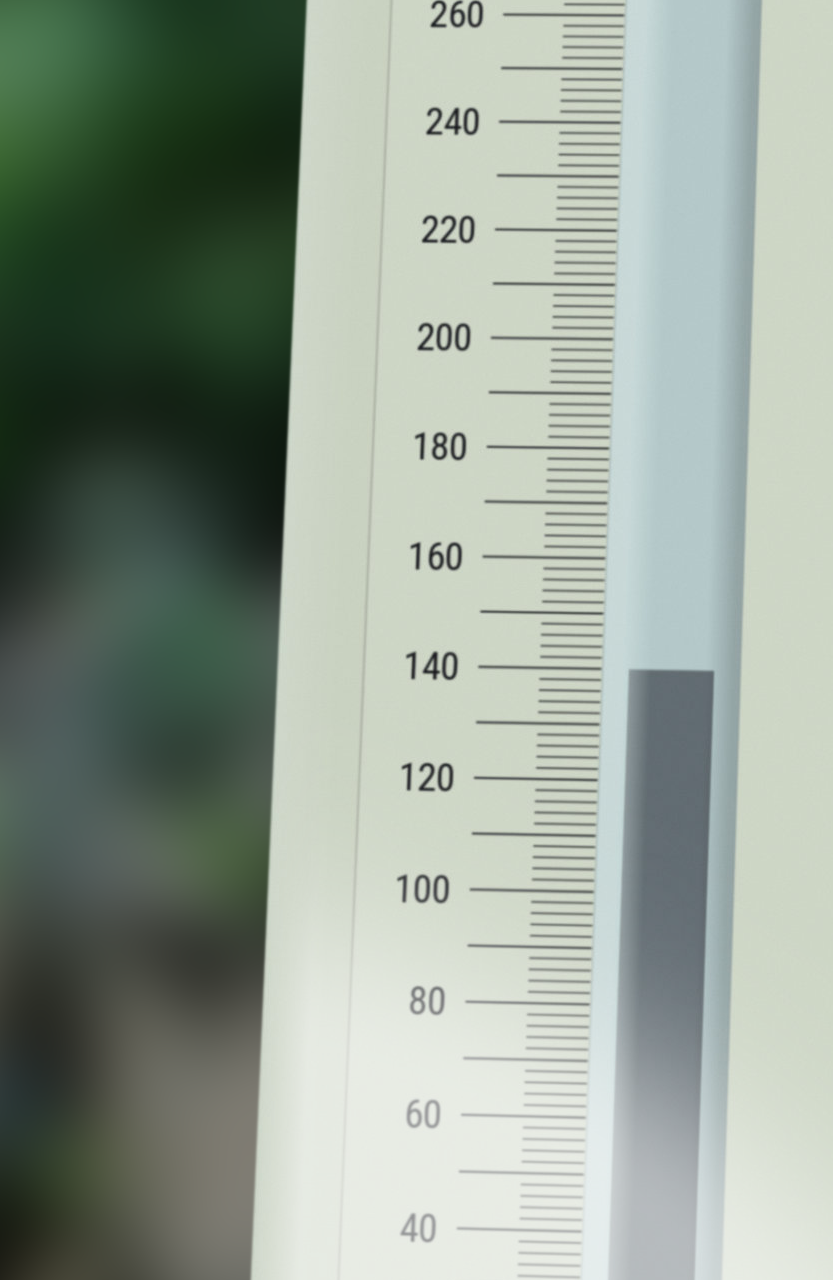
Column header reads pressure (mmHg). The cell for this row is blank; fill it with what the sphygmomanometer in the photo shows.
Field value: 140 mmHg
